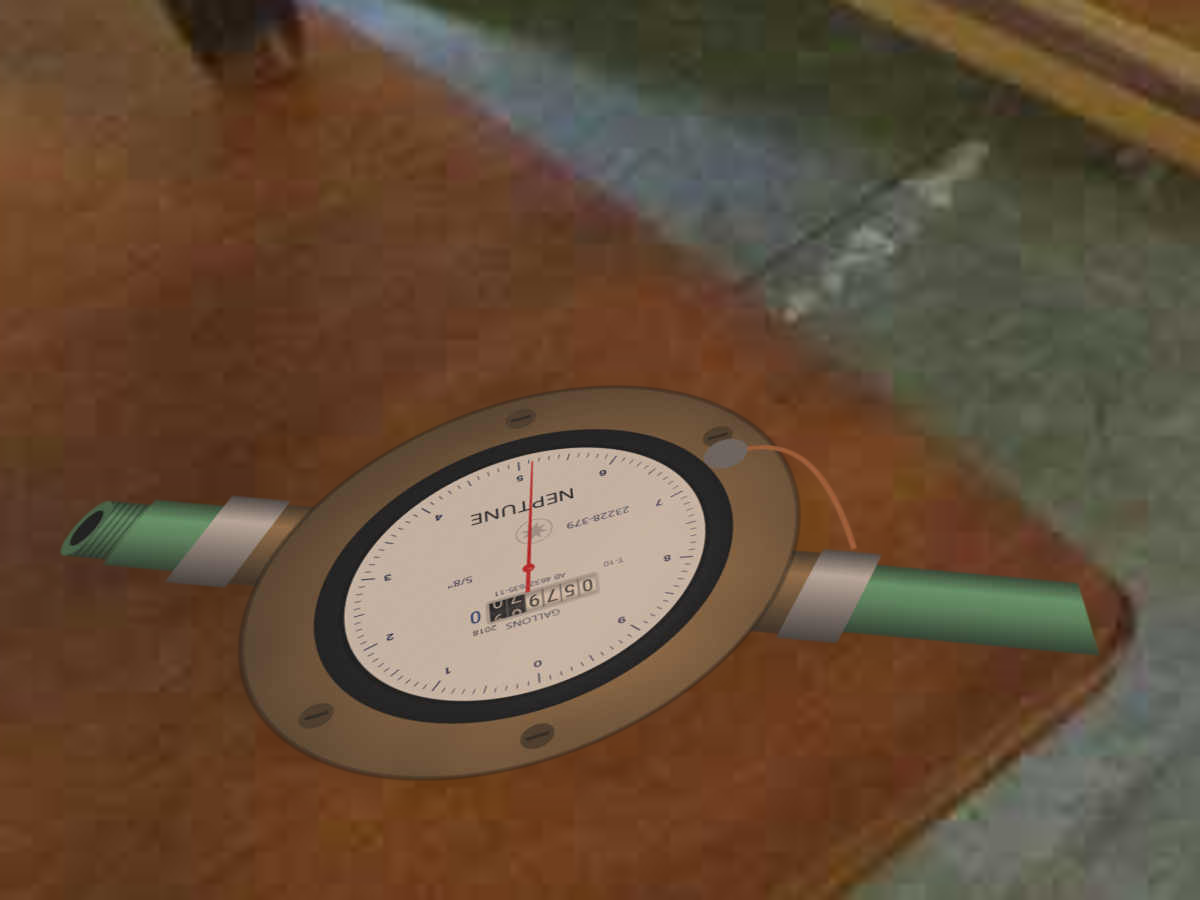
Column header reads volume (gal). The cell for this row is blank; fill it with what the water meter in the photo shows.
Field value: 579695.1 gal
